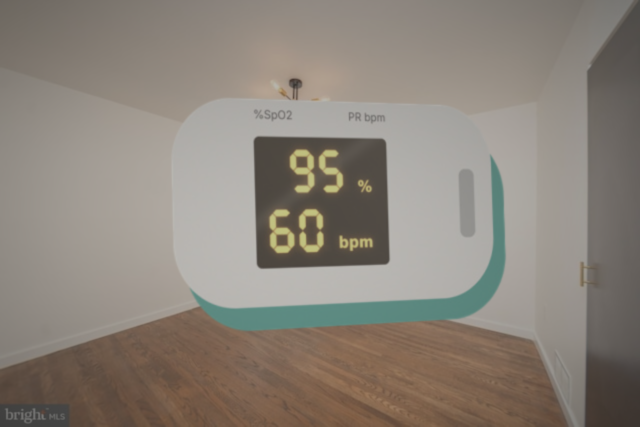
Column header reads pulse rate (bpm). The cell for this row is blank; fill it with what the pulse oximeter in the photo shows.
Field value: 60 bpm
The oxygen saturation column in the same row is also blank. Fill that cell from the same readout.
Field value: 95 %
